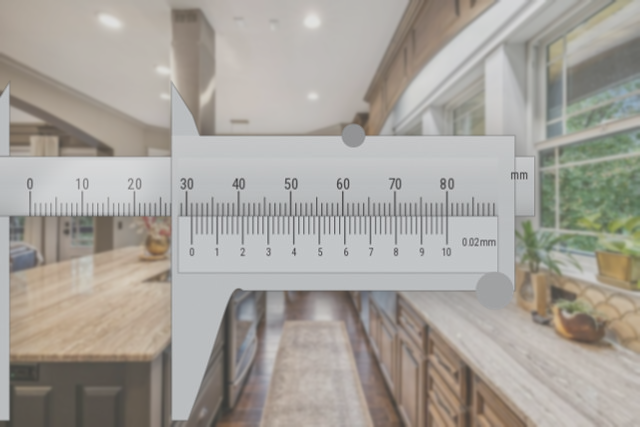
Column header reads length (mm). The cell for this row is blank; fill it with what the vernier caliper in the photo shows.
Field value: 31.0 mm
